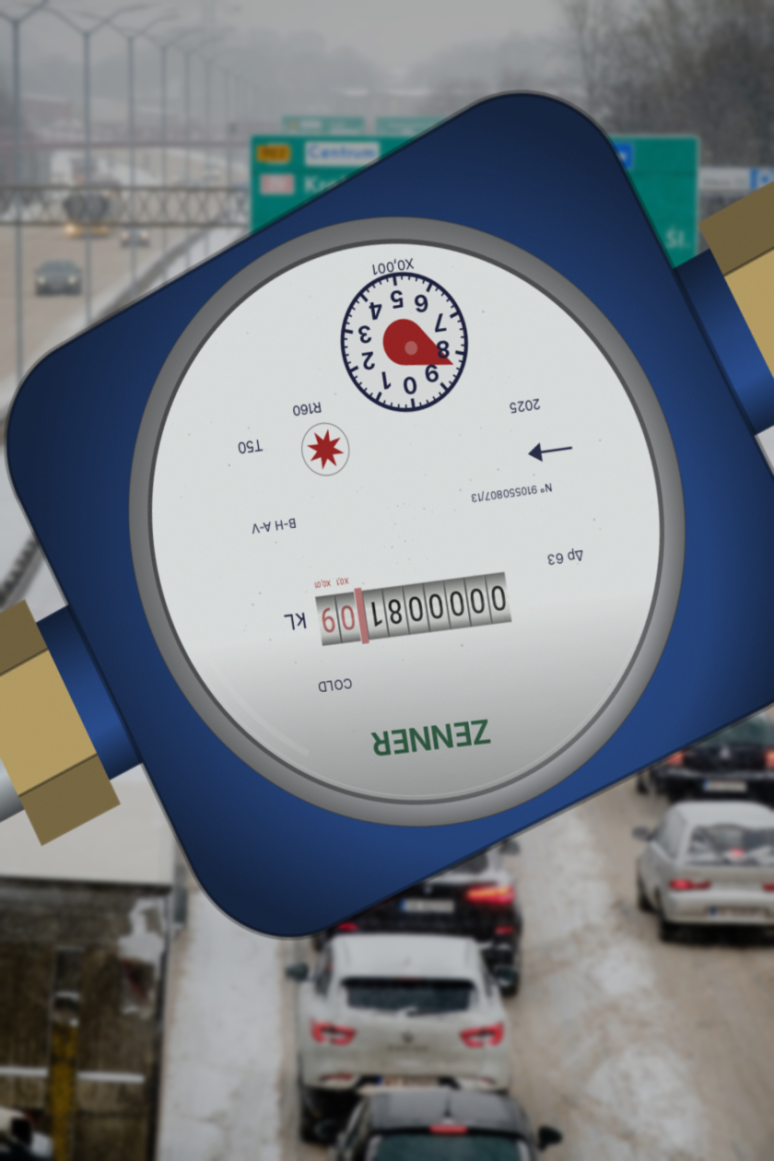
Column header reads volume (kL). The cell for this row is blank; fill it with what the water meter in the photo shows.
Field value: 81.098 kL
